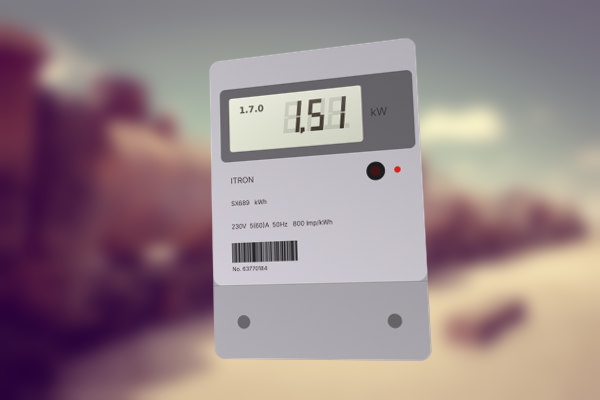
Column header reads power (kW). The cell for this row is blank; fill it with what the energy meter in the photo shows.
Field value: 1.51 kW
